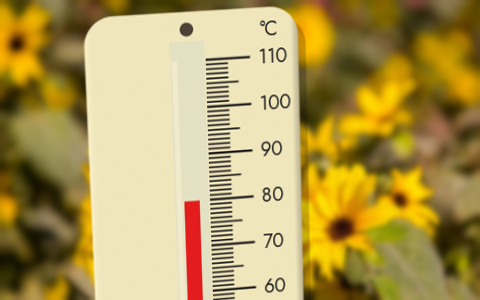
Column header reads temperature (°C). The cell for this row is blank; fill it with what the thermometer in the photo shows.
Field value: 80 °C
